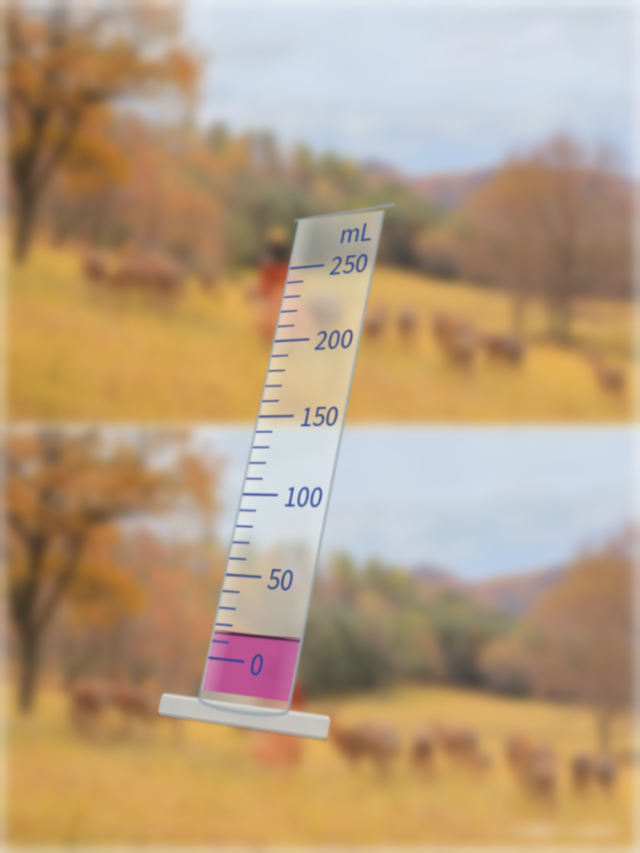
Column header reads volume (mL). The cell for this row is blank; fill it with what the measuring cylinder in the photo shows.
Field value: 15 mL
